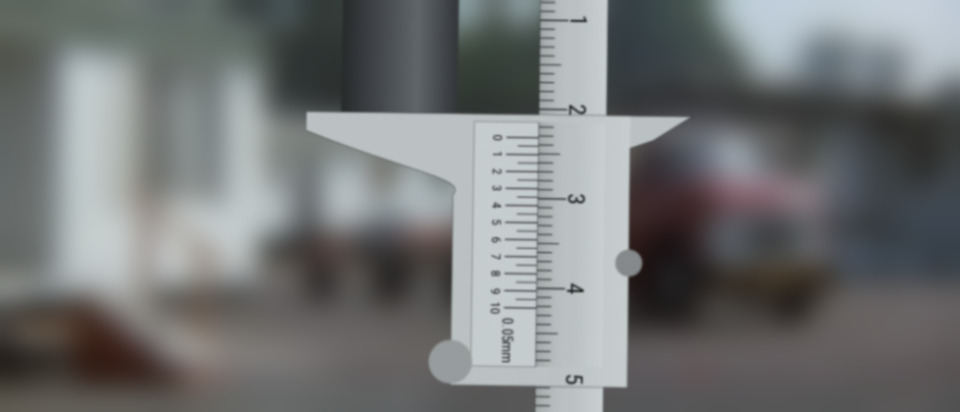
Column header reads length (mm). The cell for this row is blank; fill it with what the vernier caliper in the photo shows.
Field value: 23.2 mm
